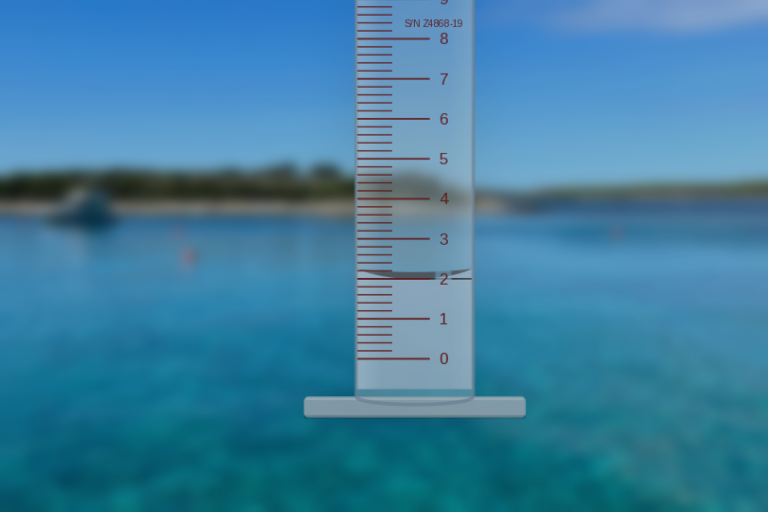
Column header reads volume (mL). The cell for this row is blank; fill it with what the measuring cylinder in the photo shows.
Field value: 2 mL
